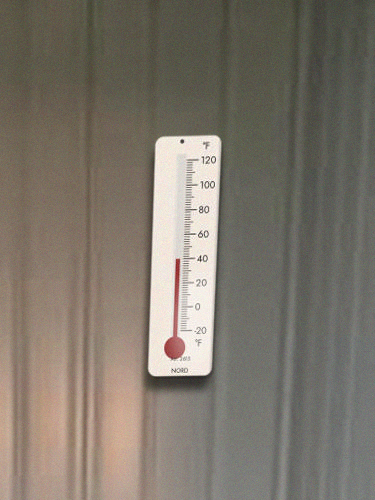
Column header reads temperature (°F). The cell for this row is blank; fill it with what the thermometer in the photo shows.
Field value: 40 °F
